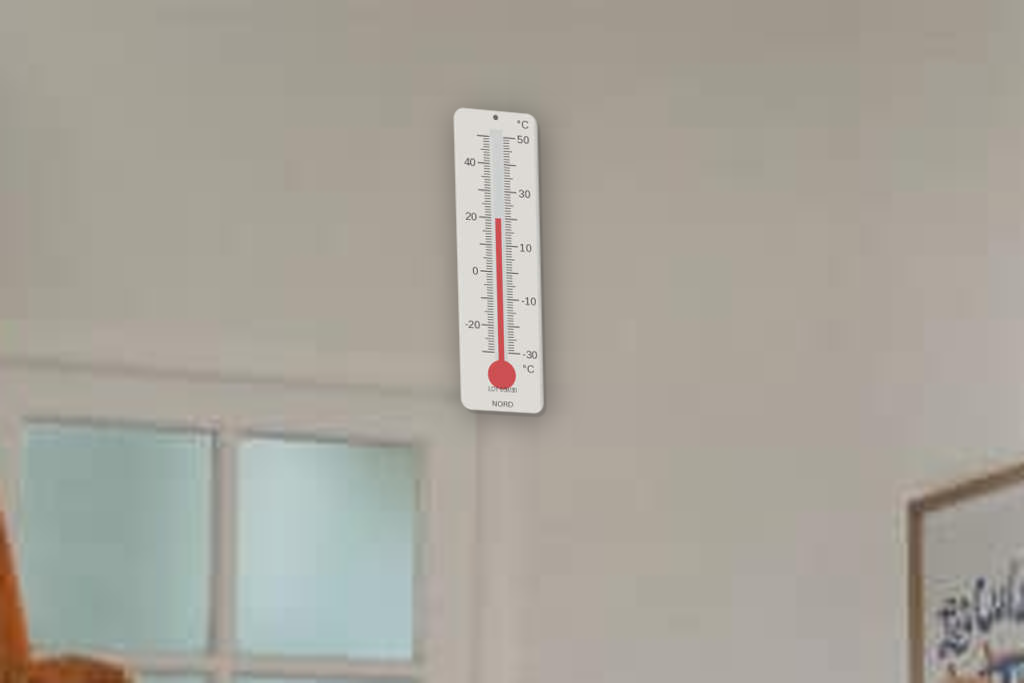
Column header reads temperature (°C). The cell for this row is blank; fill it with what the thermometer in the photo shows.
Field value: 20 °C
